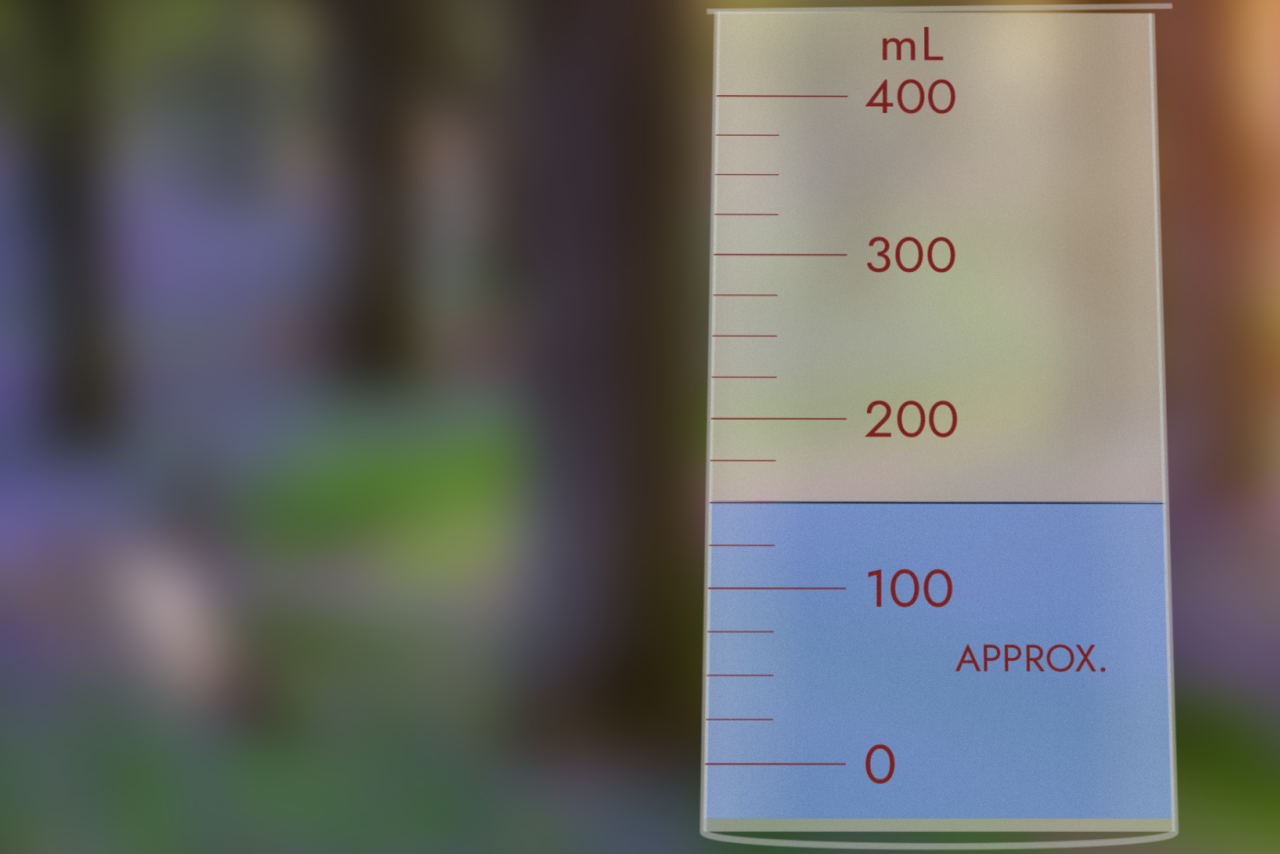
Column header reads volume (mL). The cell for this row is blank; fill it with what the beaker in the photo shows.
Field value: 150 mL
